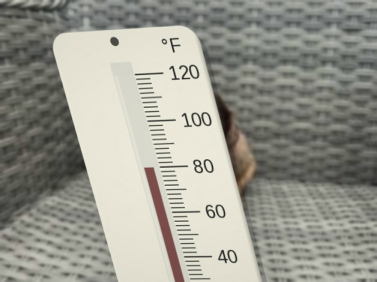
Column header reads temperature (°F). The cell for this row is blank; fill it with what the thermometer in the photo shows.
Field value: 80 °F
